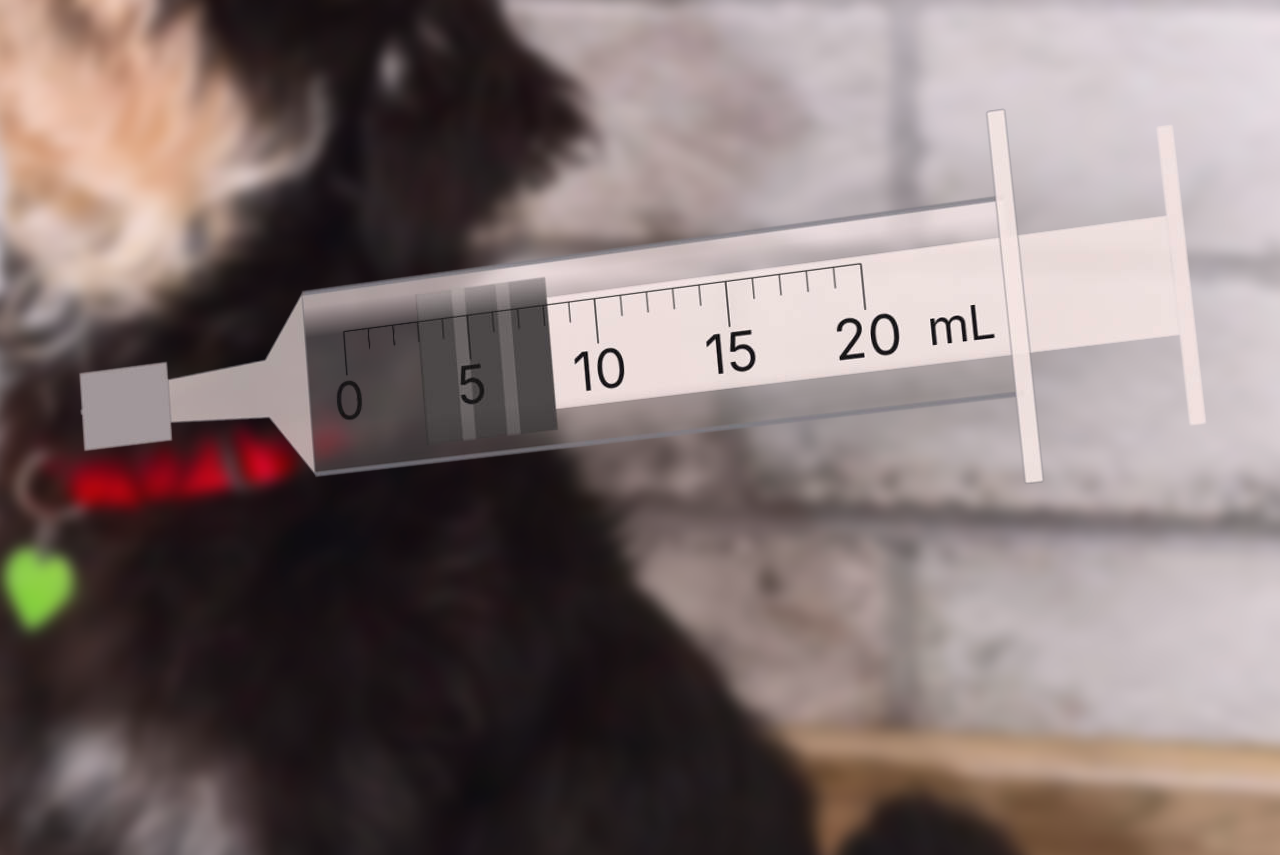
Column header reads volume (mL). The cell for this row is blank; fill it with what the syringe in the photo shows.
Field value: 3 mL
